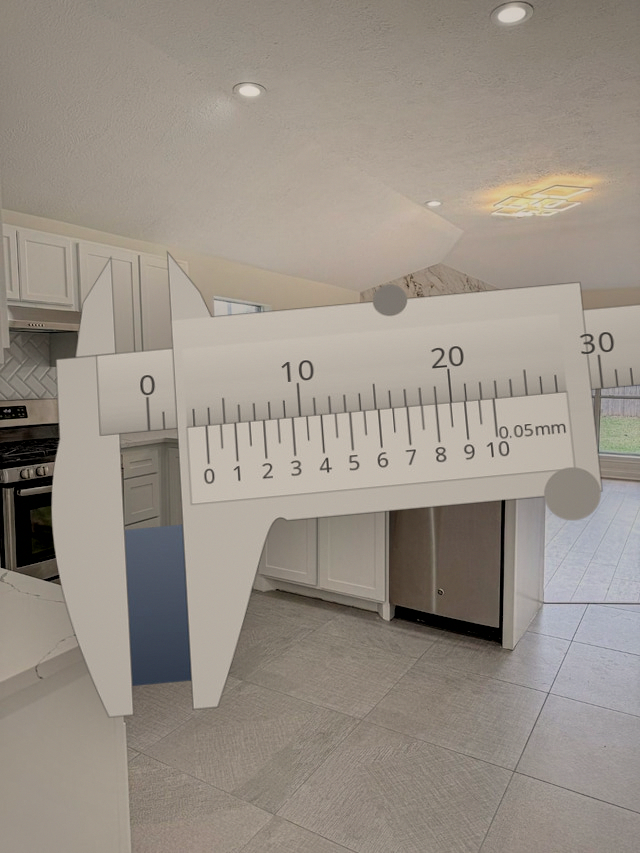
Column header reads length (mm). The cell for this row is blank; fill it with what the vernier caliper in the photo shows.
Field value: 3.8 mm
